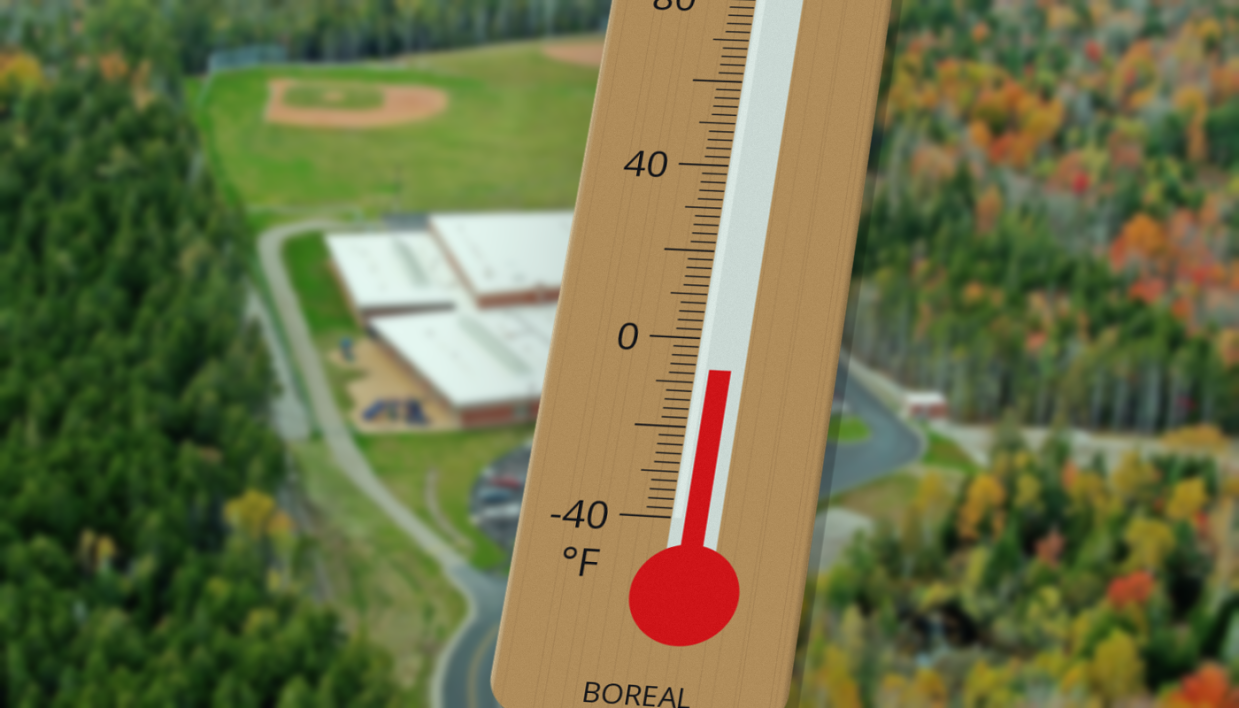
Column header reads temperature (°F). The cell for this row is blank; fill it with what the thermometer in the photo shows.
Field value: -7 °F
